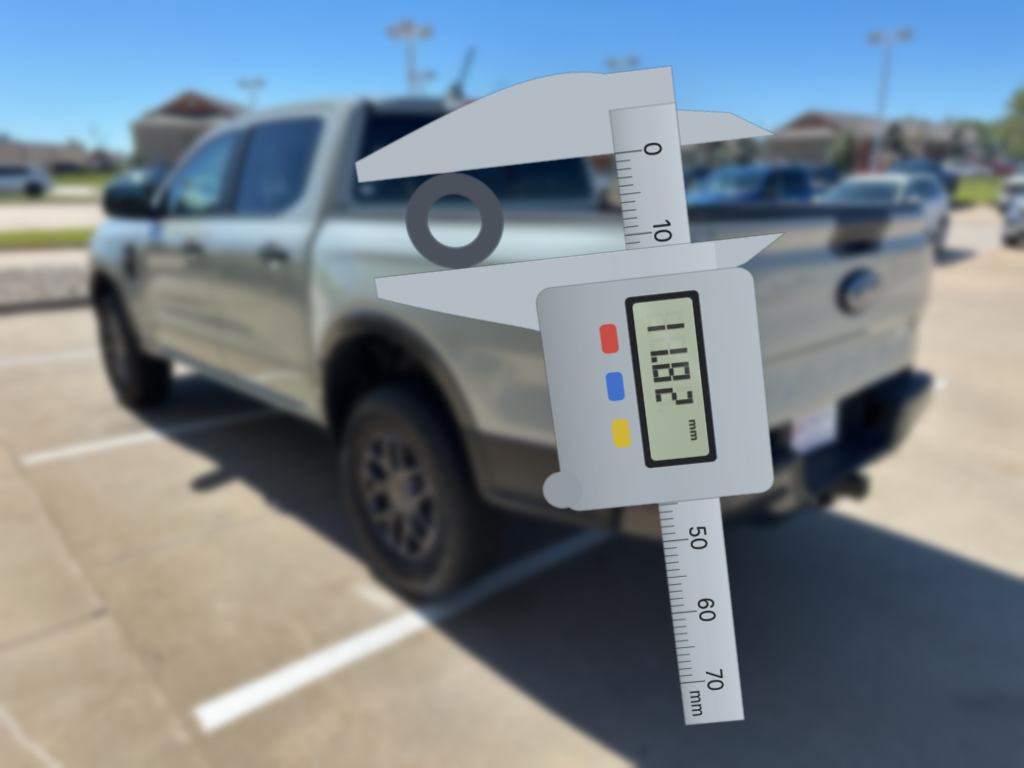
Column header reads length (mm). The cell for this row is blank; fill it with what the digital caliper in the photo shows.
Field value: 11.82 mm
